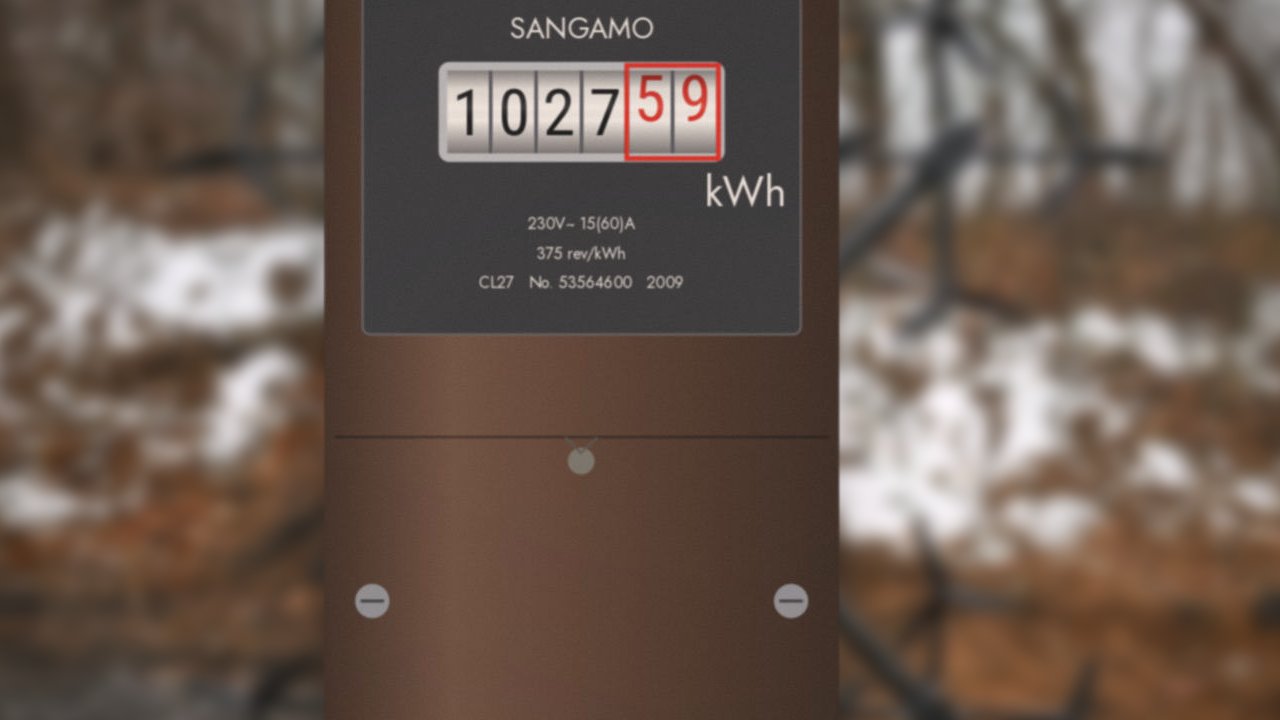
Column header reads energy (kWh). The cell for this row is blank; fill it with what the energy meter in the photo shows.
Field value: 1027.59 kWh
